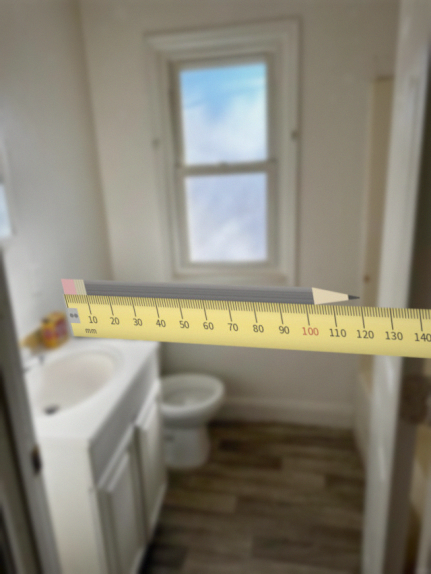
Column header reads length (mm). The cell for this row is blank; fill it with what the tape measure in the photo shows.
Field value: 120 mm
